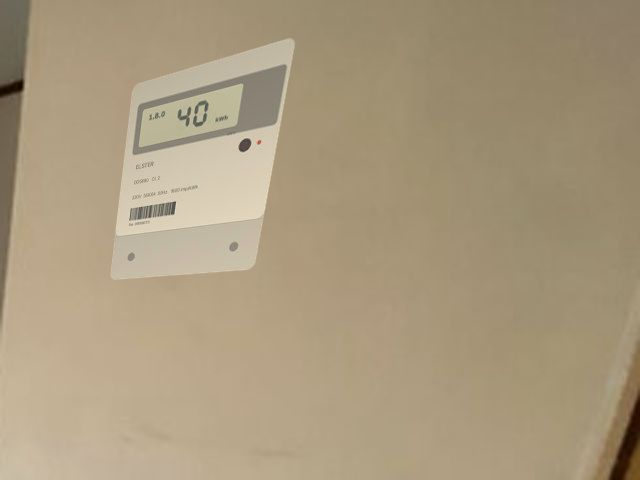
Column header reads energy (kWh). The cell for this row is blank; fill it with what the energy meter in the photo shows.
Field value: 40 kWh
